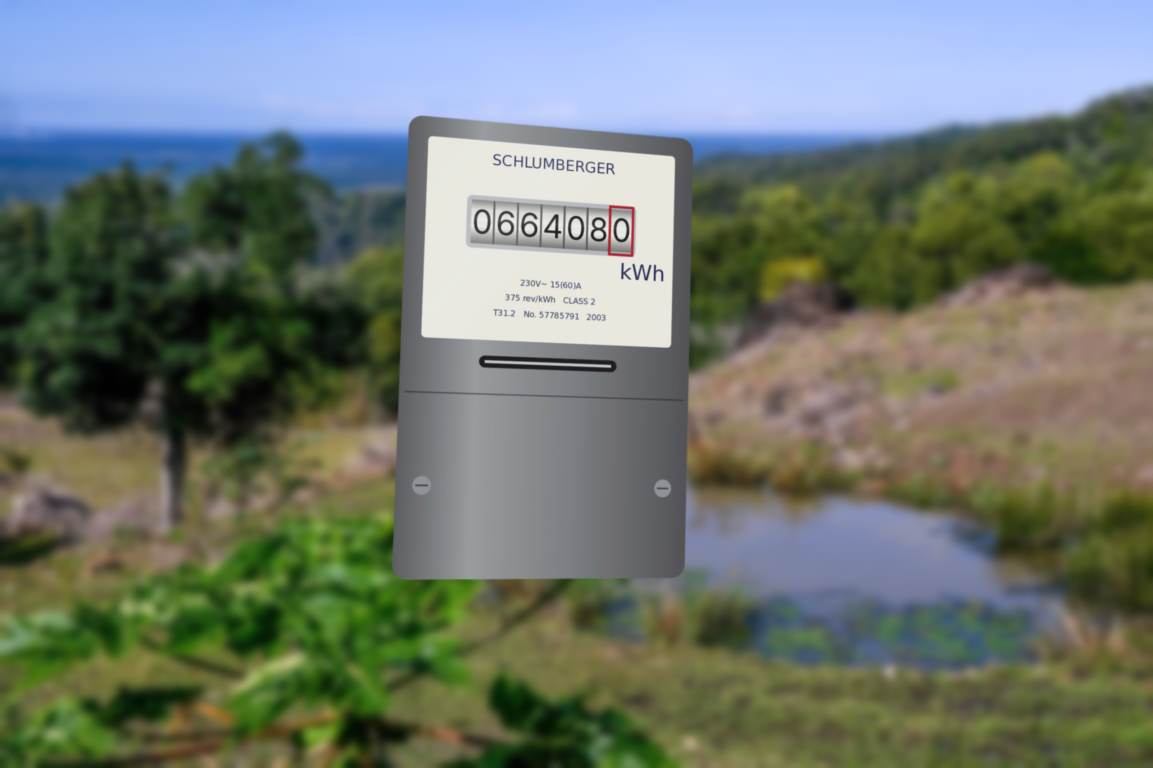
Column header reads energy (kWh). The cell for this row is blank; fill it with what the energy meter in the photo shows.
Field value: 66408.0 kWh
